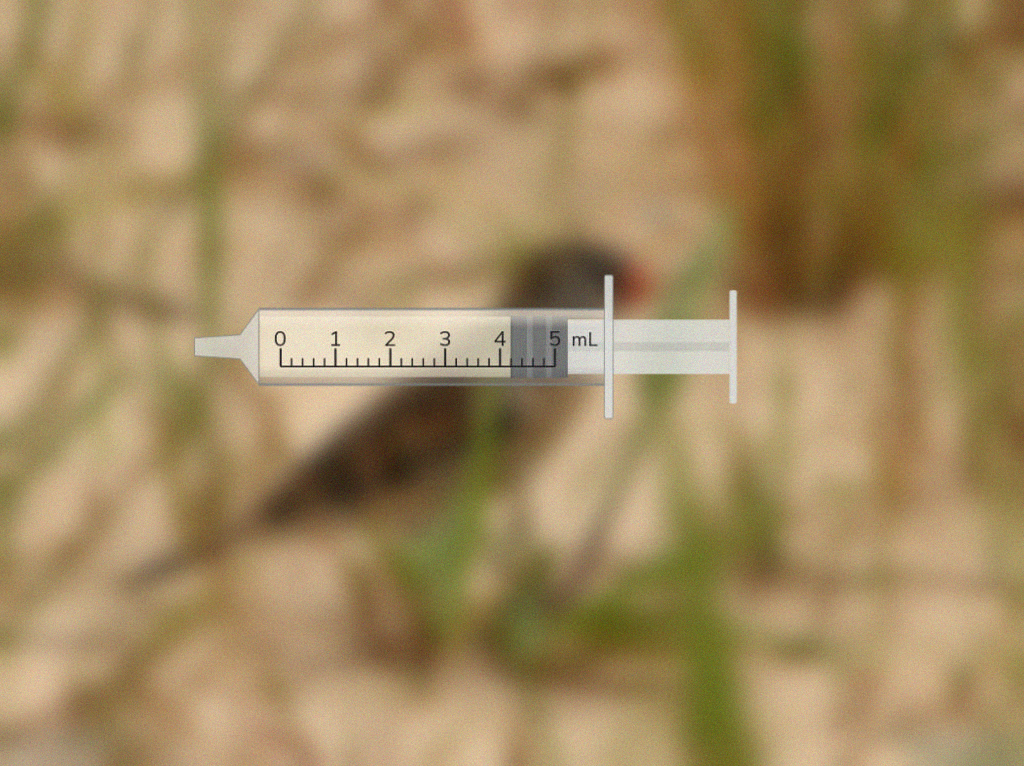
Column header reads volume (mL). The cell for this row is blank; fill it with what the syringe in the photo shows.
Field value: 4.2 mL
